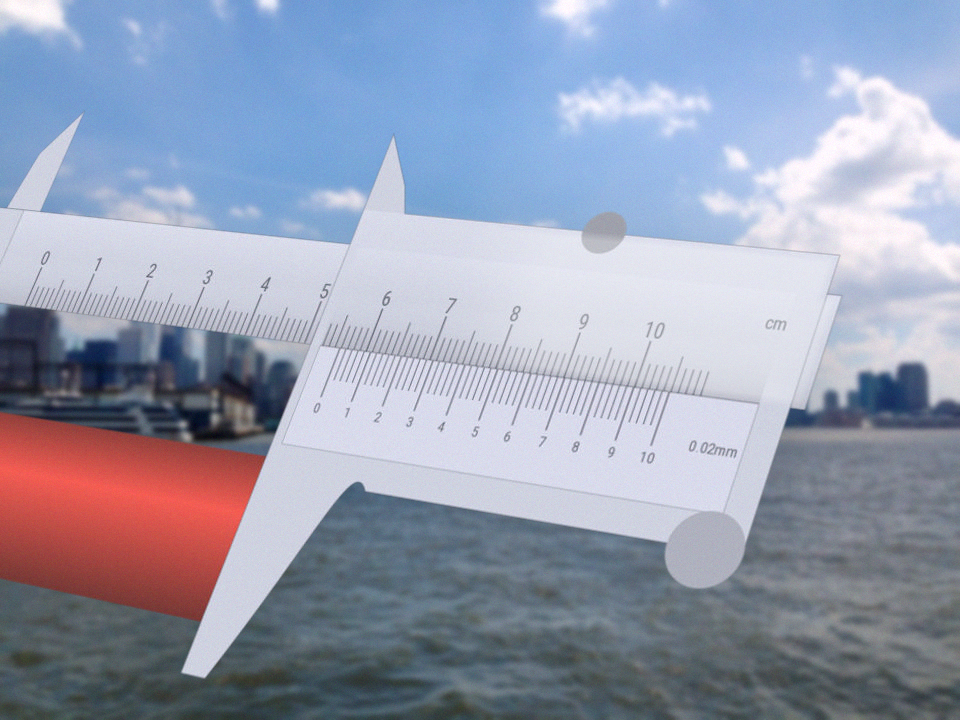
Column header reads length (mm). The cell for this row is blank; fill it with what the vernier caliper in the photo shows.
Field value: 55.8 mm
